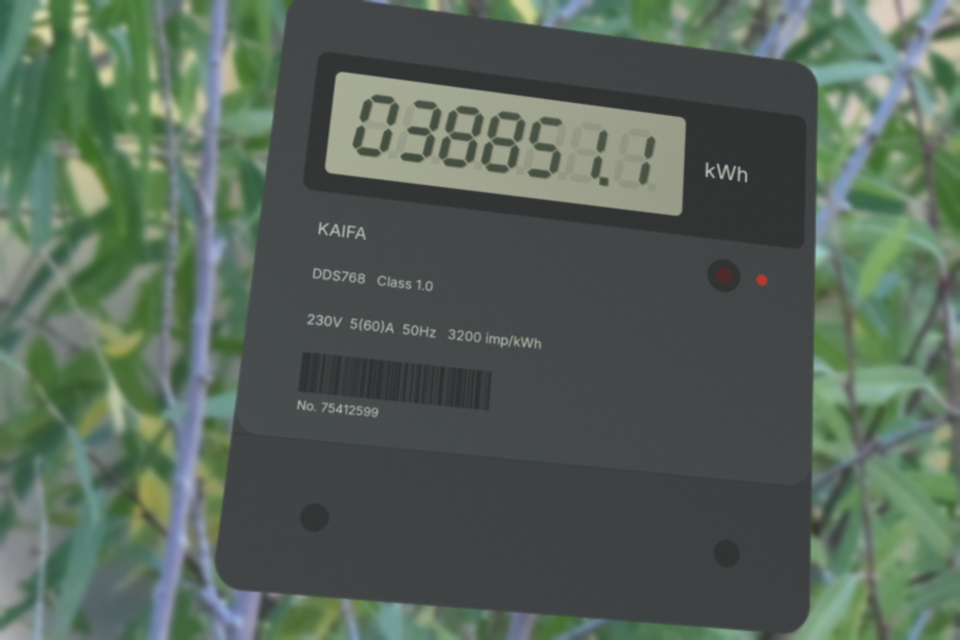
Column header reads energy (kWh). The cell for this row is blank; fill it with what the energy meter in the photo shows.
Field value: 38851.1 kWh
